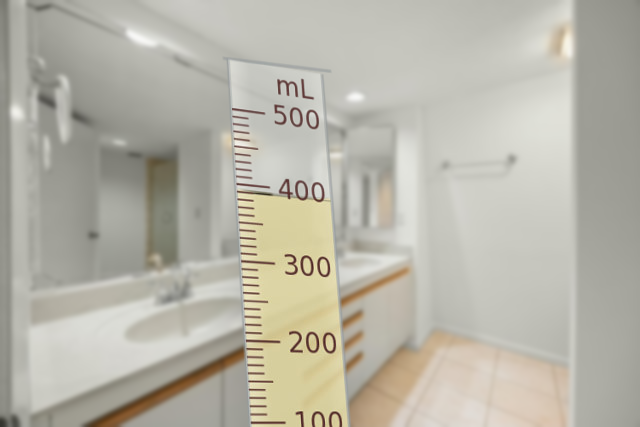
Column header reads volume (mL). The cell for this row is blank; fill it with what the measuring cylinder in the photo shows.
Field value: 390 mL
